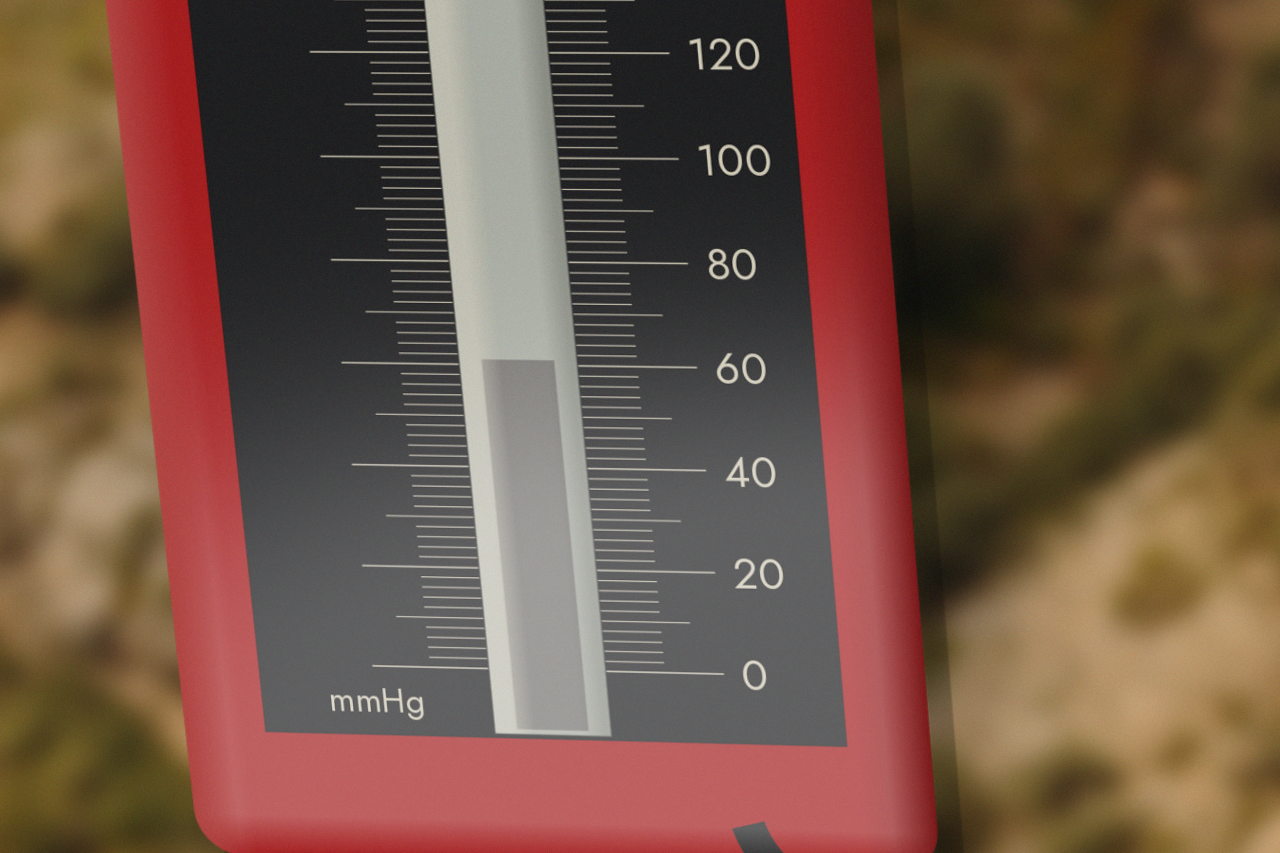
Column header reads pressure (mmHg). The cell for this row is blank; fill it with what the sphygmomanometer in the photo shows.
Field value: 61 mmHg
